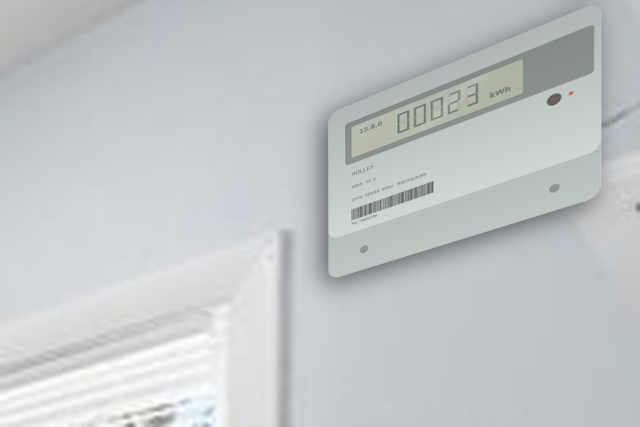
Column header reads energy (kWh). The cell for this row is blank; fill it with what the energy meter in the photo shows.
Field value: 23 kWh
